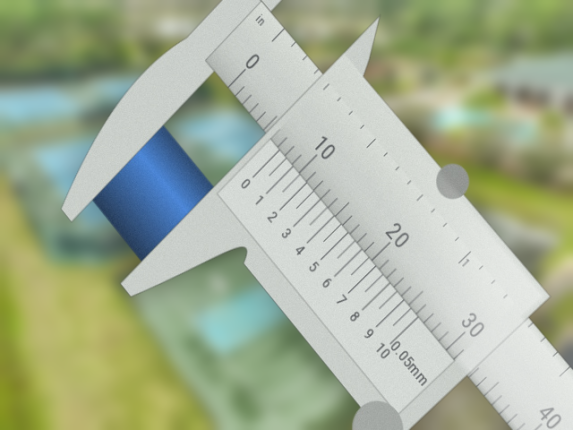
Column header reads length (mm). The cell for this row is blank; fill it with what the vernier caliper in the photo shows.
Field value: 7.3 mm
